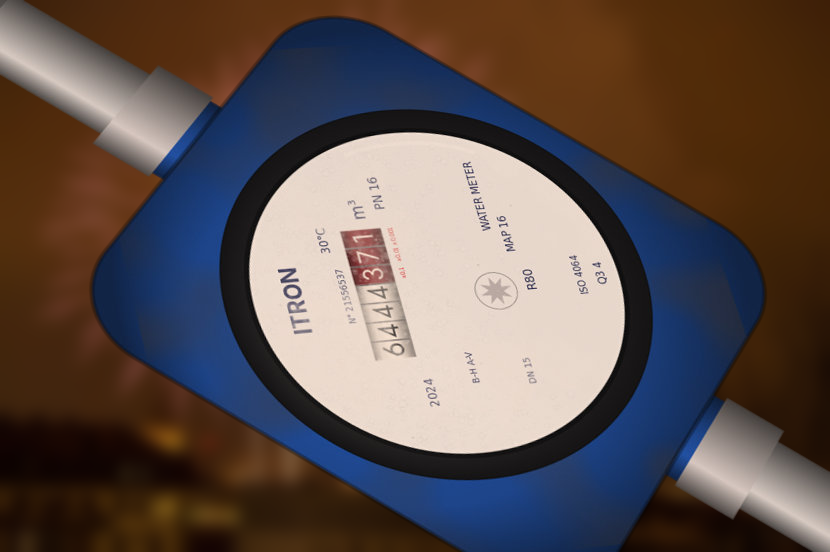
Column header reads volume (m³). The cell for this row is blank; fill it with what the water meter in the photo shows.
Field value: 6444.371 m³
